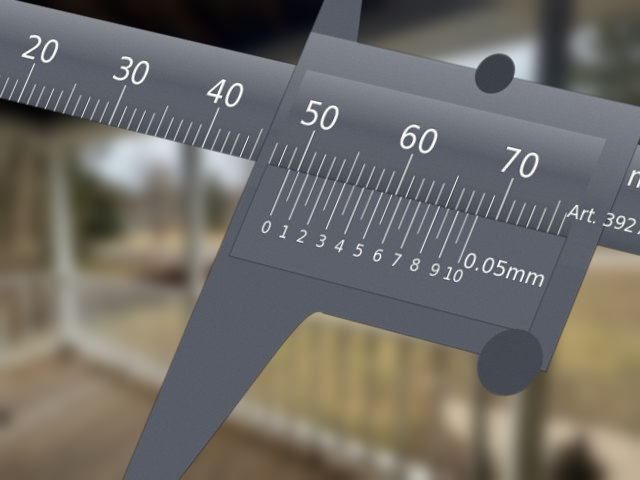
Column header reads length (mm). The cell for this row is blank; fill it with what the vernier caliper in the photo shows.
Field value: 49.2 mm
